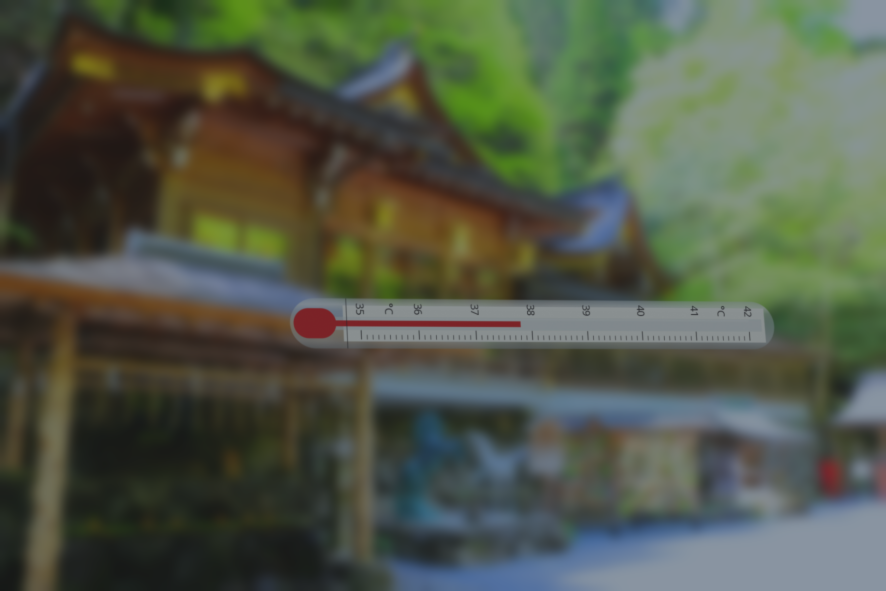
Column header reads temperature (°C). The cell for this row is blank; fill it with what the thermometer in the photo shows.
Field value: 37.8 °C
